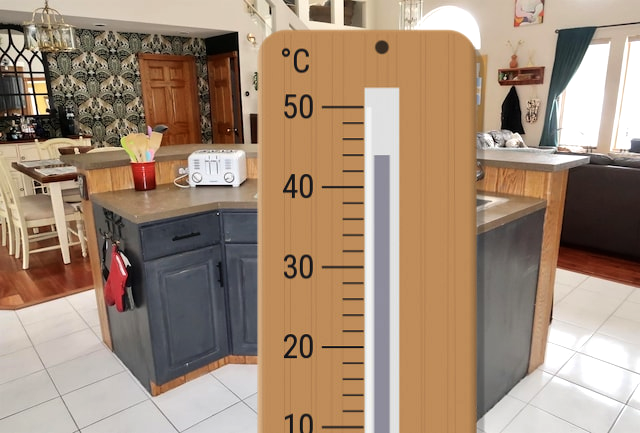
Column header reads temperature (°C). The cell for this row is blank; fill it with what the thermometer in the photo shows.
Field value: 44 °C
